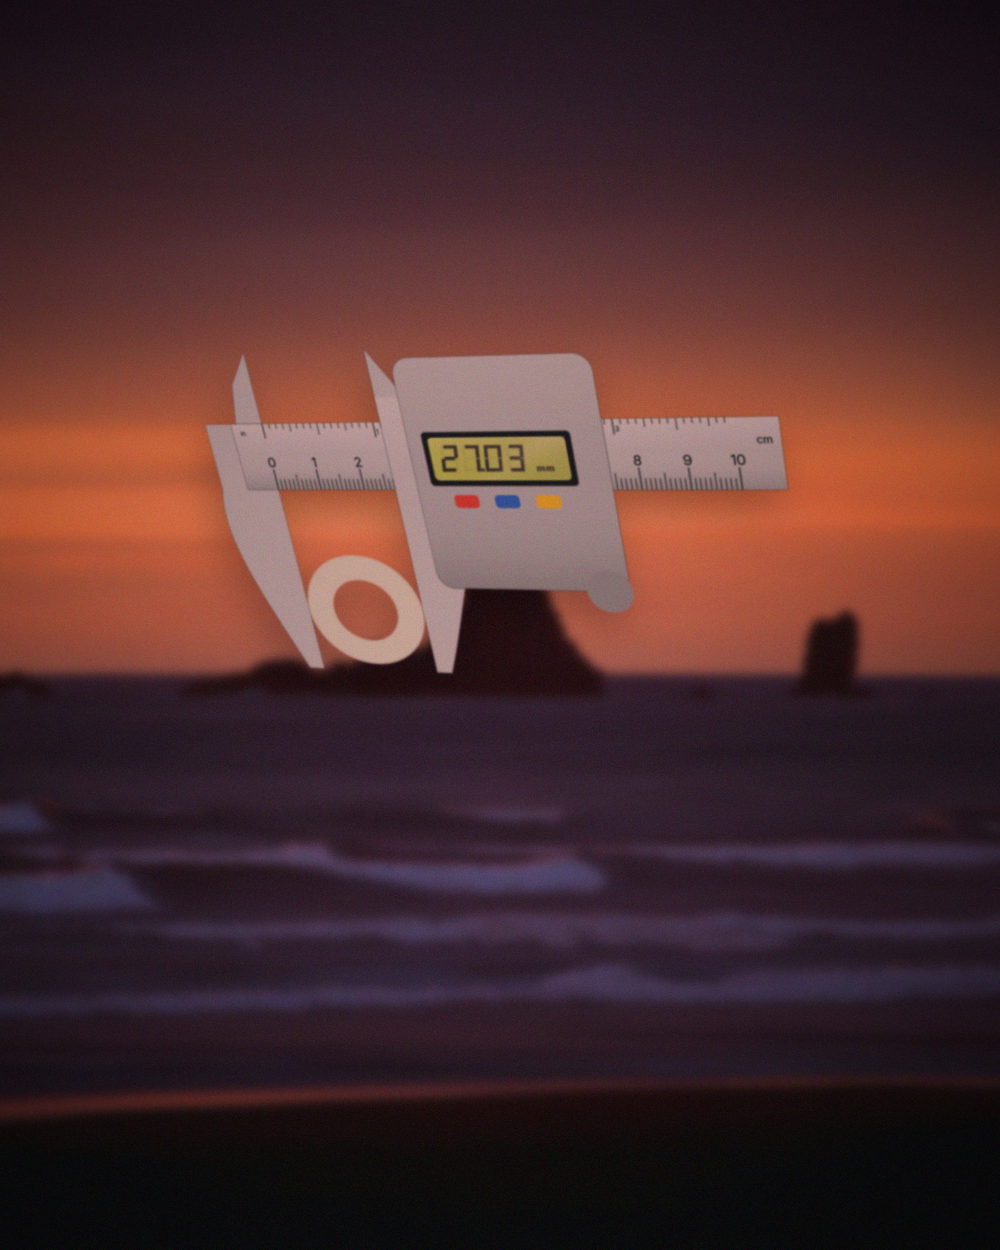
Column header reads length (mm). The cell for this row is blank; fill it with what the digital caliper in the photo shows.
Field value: 27.03 mm
